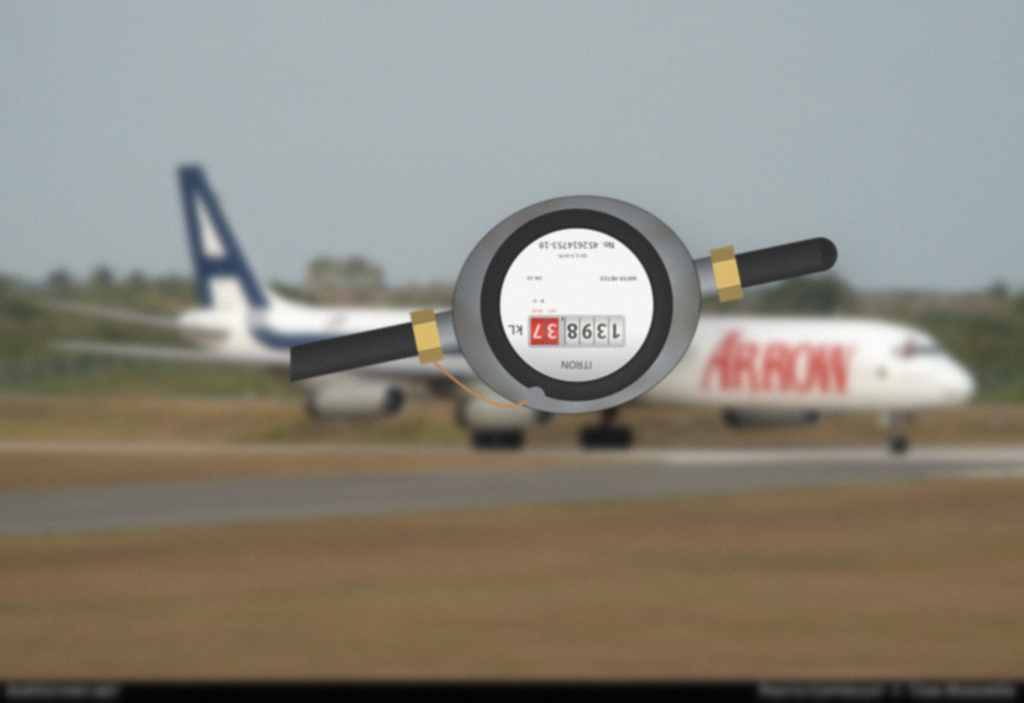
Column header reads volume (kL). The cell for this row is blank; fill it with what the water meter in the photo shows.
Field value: 1398.37 kL
